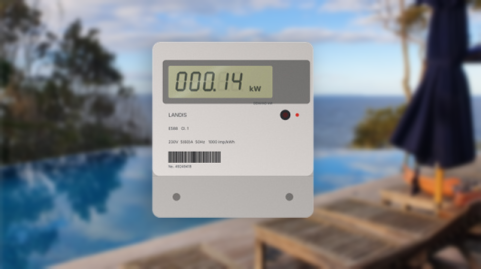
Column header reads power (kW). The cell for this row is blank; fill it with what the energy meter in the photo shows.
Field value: 0.14 kW
